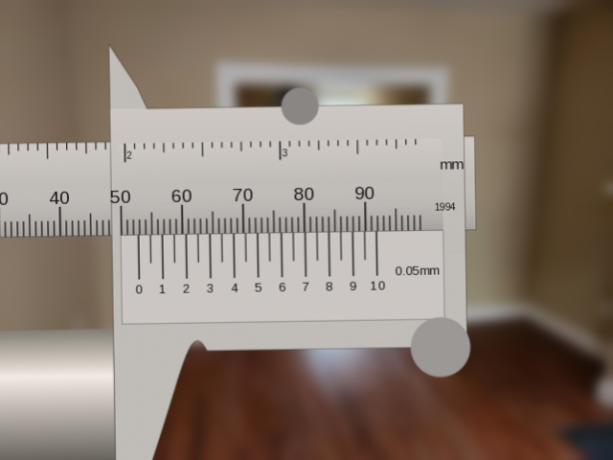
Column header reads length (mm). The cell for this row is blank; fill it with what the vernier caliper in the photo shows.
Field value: 52.8 mm
